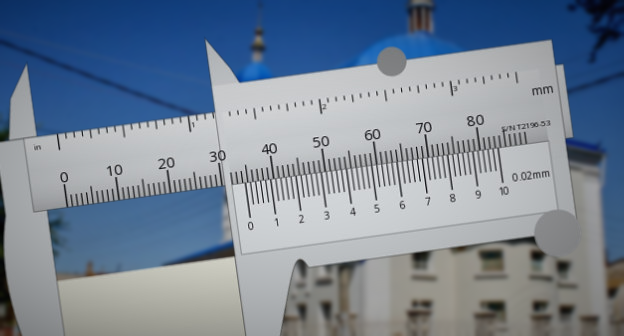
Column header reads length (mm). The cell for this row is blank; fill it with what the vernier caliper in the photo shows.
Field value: 34.5 mm
